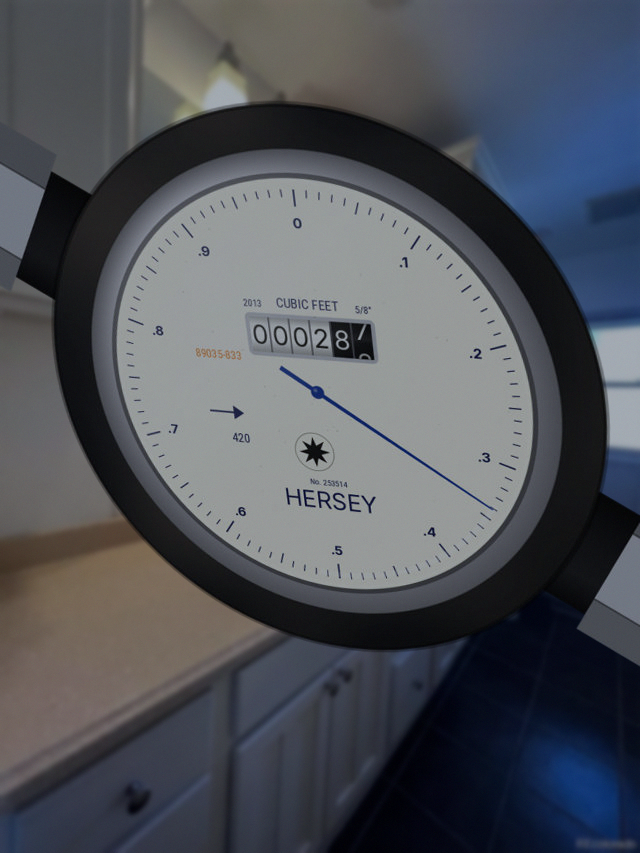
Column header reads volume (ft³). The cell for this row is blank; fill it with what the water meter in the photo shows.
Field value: 287.34 ft³
